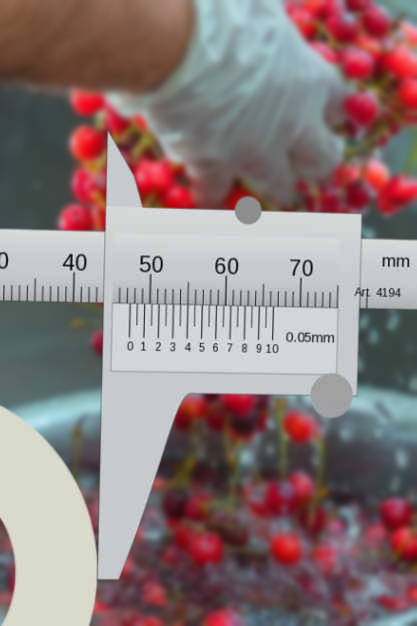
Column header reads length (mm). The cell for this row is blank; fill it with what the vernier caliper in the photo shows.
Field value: 47.4 mm
